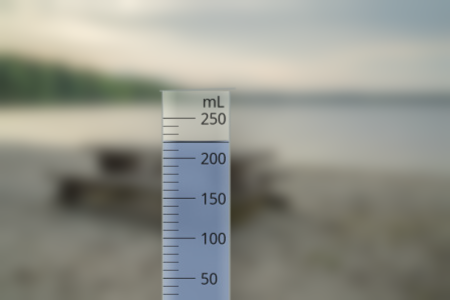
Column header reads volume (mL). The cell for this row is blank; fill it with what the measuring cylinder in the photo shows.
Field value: 220 mL
